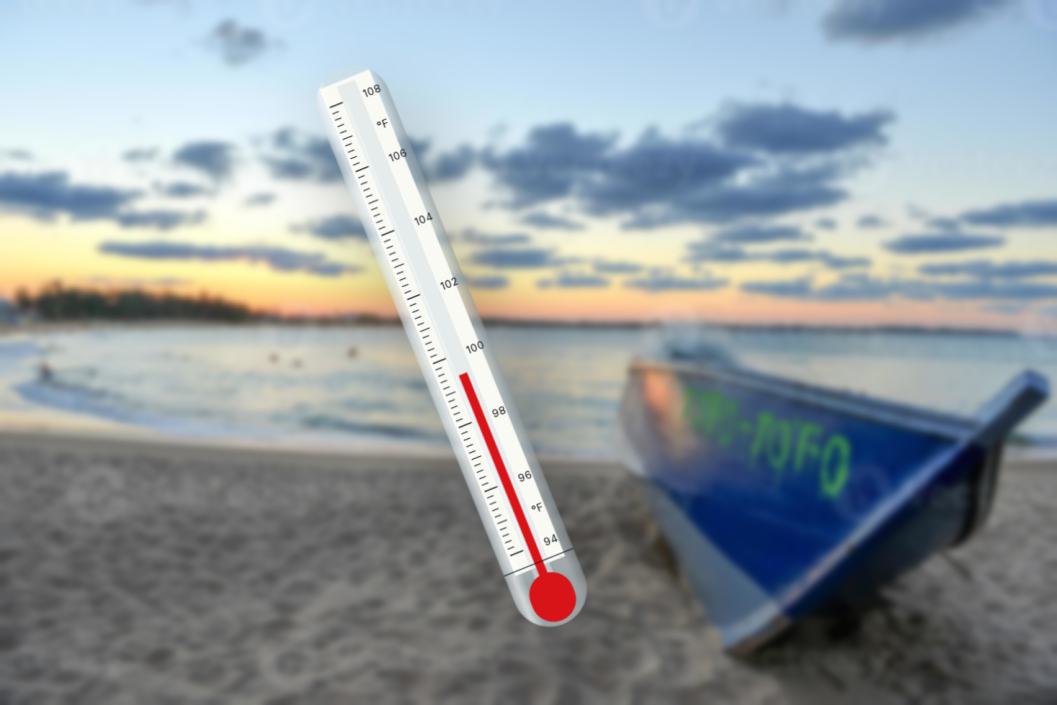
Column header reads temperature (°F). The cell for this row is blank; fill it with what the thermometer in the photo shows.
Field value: 99.4 °F
